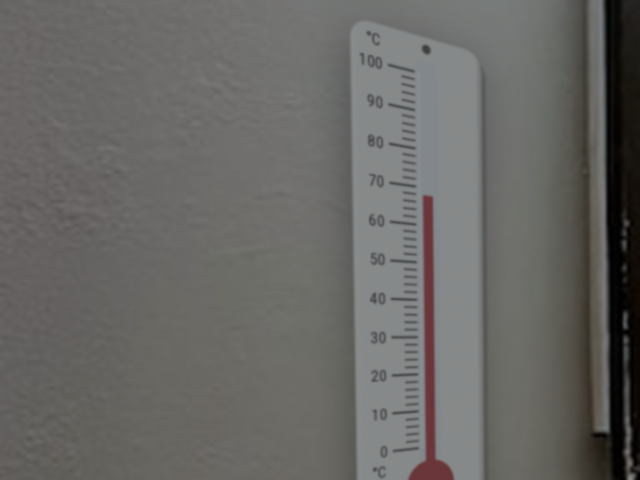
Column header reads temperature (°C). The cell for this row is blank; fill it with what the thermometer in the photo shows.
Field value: 68 °C
